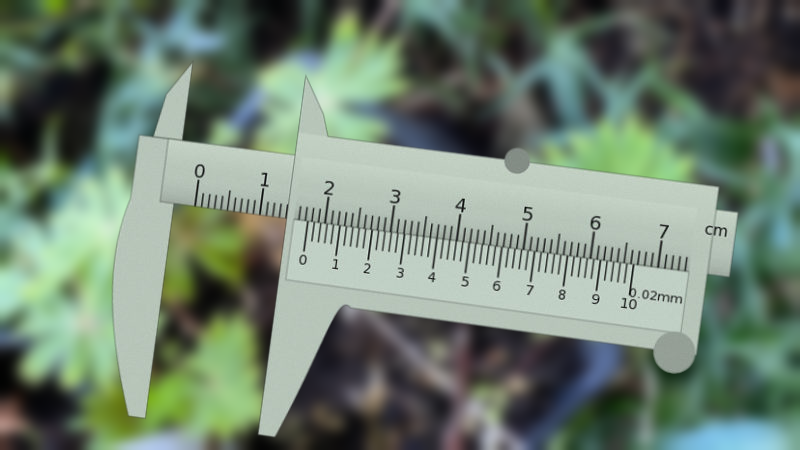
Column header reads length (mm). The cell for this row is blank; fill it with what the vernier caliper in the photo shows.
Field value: 17.4 mm
